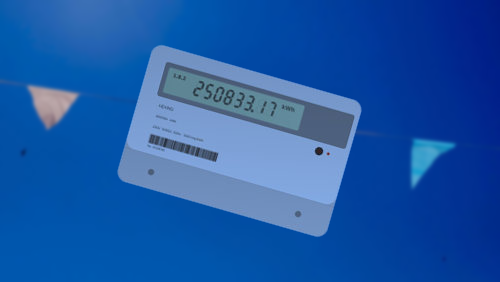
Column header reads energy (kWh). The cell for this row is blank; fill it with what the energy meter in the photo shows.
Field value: 250833.17 kWh
